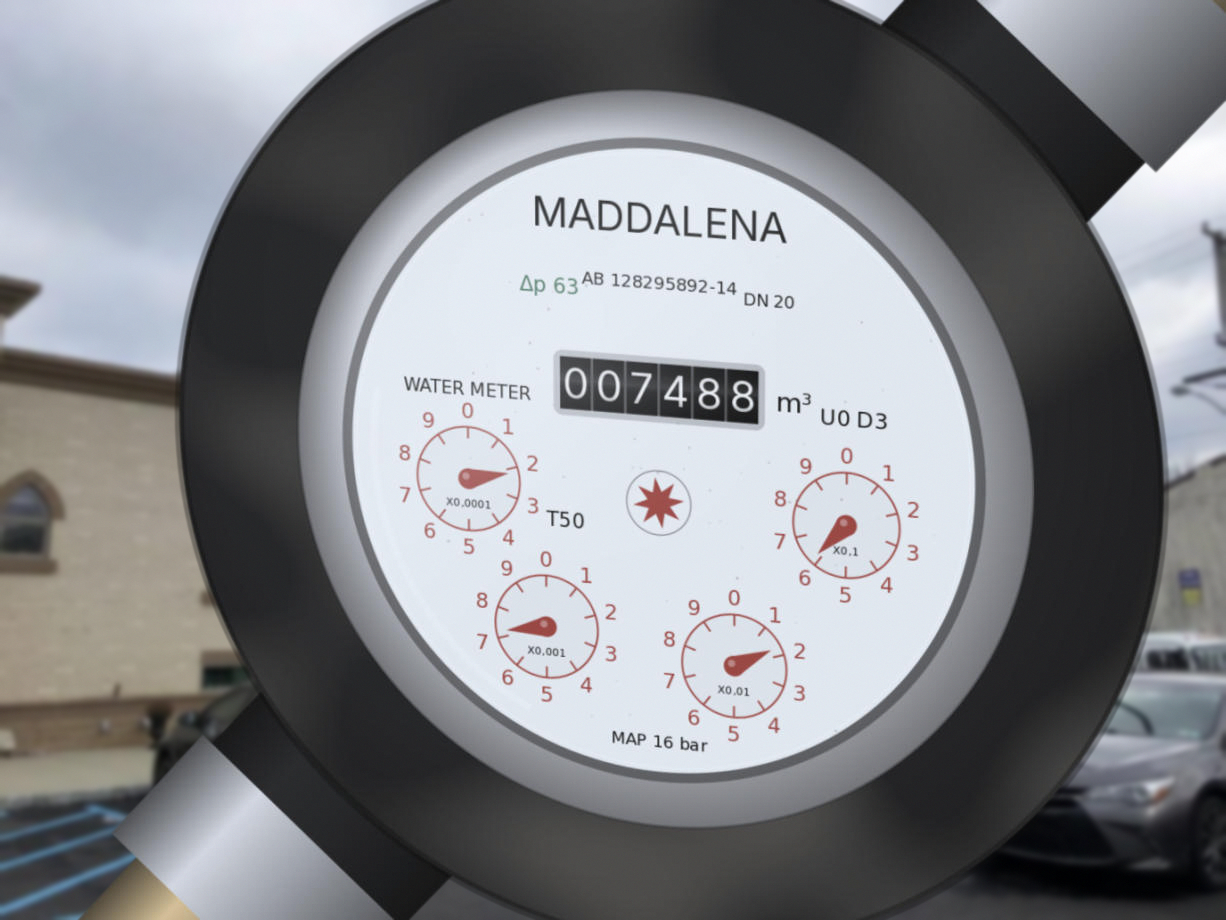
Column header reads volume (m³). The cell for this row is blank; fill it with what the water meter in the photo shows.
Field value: 7488.6172 m³
